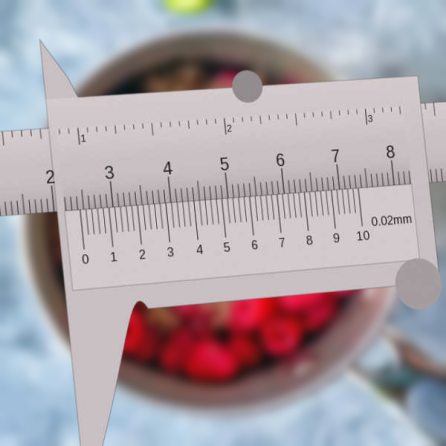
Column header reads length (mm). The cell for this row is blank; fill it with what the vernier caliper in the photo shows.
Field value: 24.4 mm
